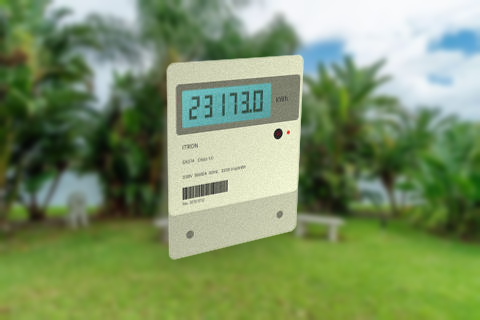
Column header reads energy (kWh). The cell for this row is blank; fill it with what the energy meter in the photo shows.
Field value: 23173.0 kWh
